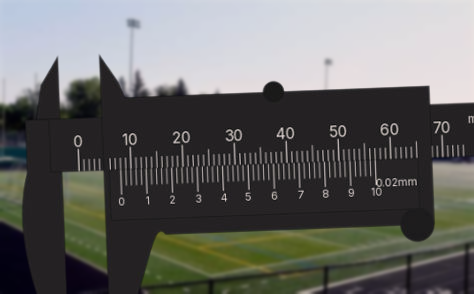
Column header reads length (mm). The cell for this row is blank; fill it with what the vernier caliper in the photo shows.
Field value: 8.0 mm
